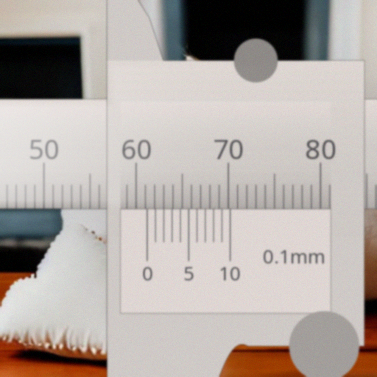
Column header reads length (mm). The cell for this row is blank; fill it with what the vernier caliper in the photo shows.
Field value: 61.2 mm
